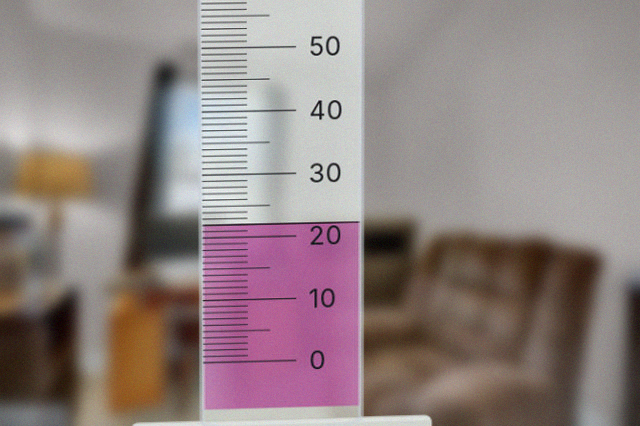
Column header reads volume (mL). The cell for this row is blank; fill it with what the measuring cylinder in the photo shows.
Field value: 22 mL
